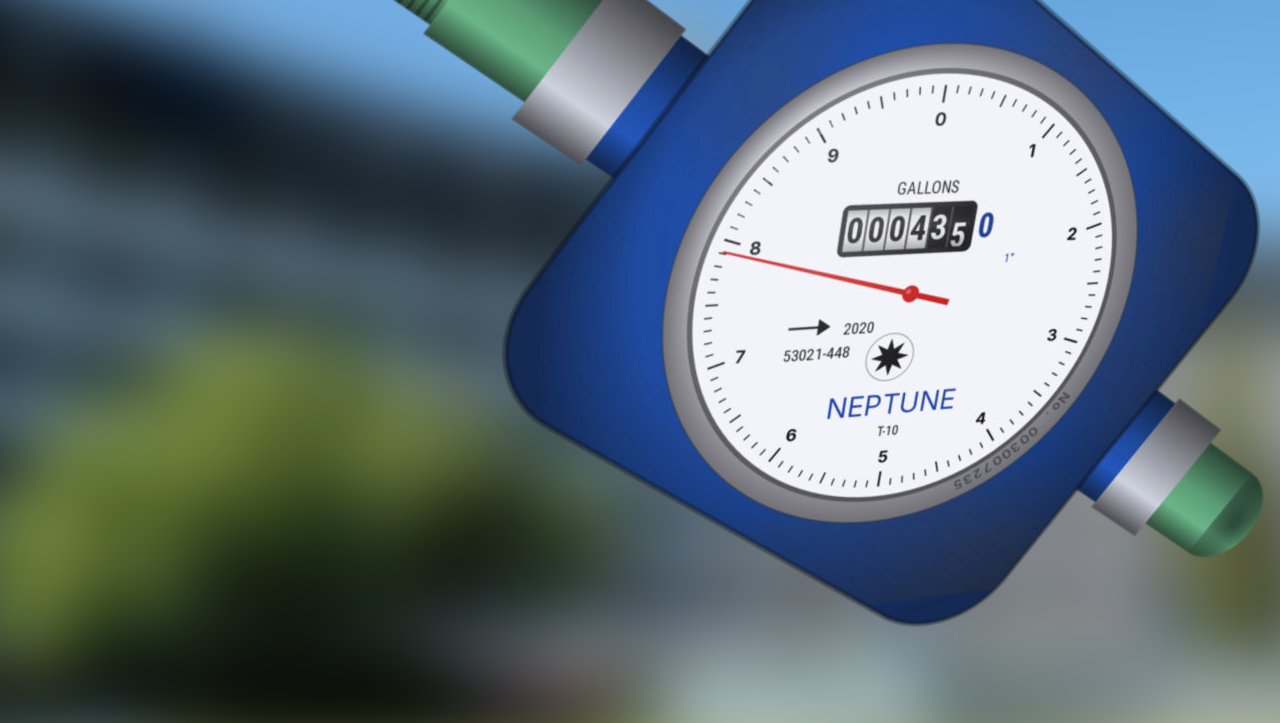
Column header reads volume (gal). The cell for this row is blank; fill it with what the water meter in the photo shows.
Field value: 4347.9 gal
